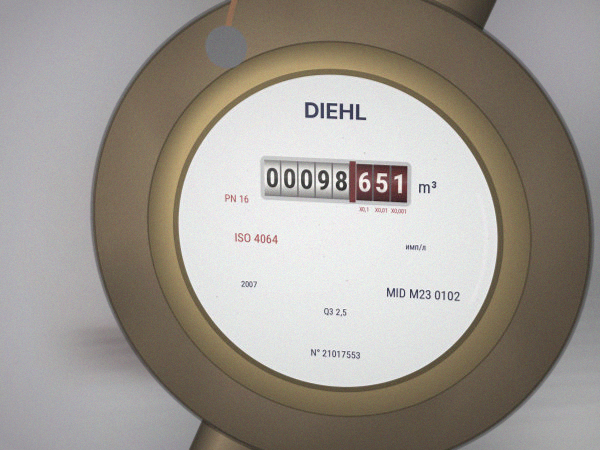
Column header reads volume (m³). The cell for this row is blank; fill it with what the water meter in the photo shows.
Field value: 98.651 m³
